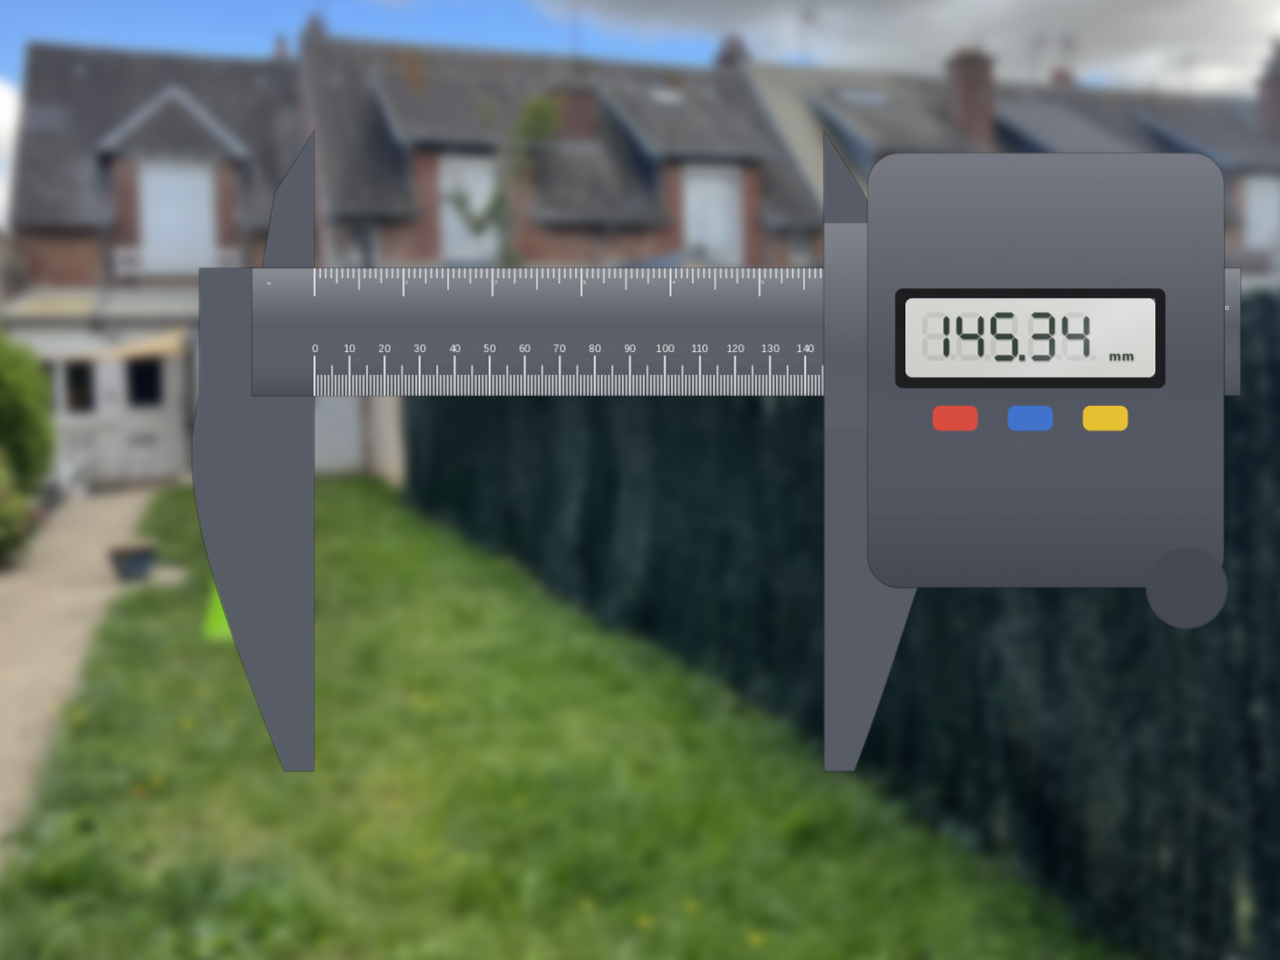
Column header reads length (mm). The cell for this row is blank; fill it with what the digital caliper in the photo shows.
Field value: 145.34 mm
